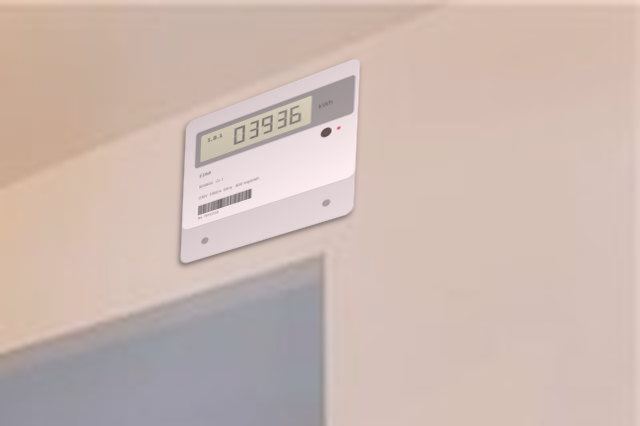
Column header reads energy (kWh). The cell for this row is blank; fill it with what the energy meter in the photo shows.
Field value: 3936 kWh
